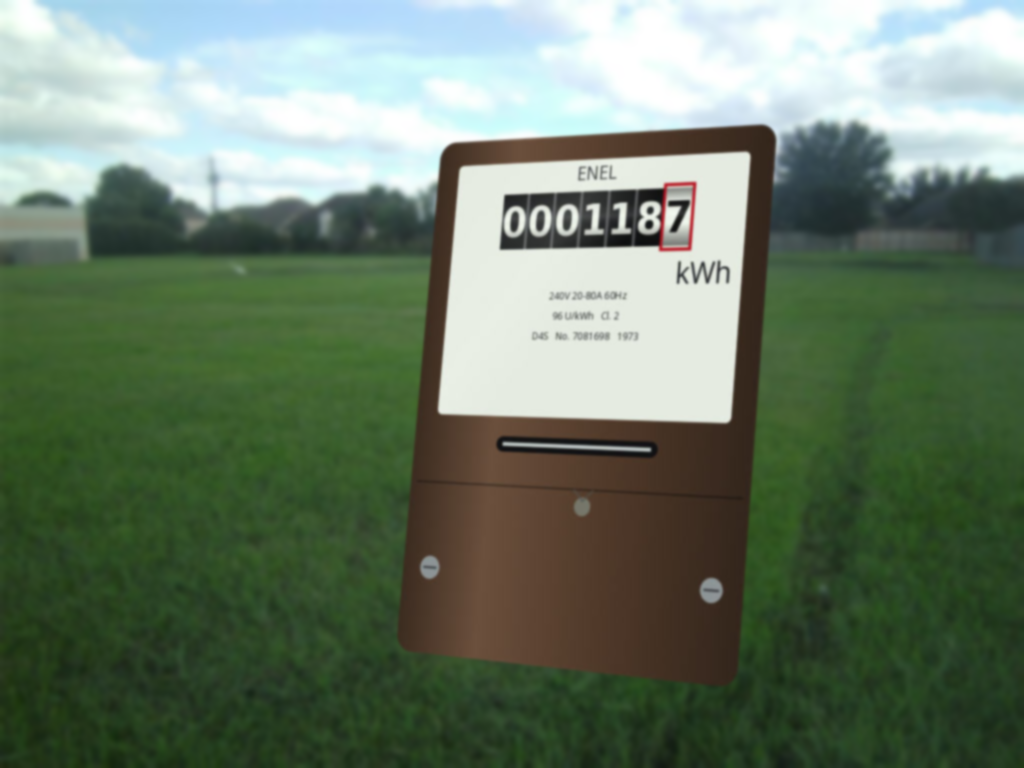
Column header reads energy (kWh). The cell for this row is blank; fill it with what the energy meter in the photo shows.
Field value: 118.7 kWh
